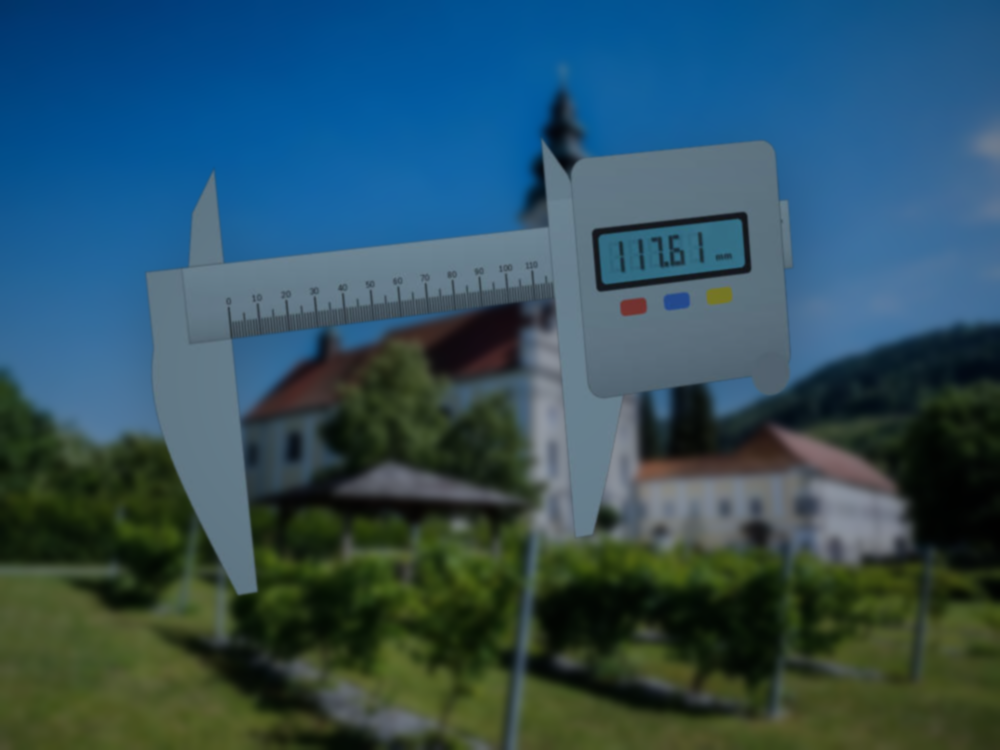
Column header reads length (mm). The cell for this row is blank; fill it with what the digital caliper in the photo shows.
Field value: 117.61 mm
